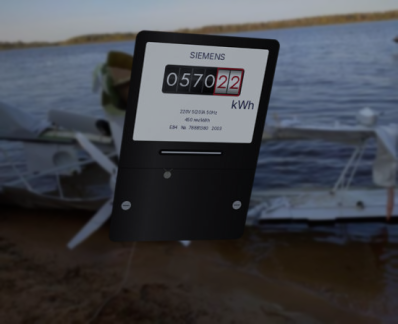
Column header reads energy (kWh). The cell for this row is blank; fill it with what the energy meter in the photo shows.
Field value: 570.22 kWh
